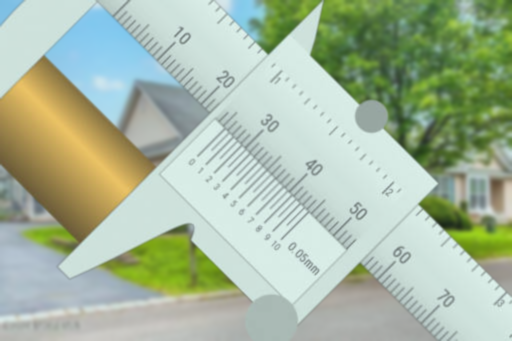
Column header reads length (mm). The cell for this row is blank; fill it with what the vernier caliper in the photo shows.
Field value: 25.5 mm
